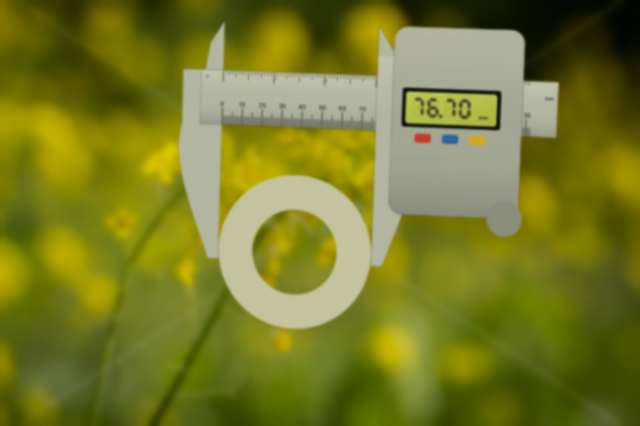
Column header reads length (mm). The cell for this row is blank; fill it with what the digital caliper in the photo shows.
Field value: 76.70 mm
